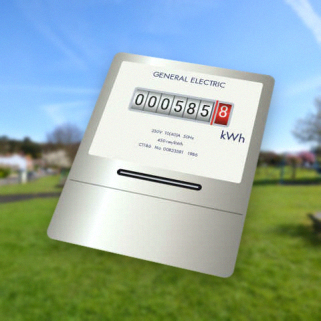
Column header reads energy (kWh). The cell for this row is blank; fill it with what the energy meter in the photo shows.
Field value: 585.8 kWh
